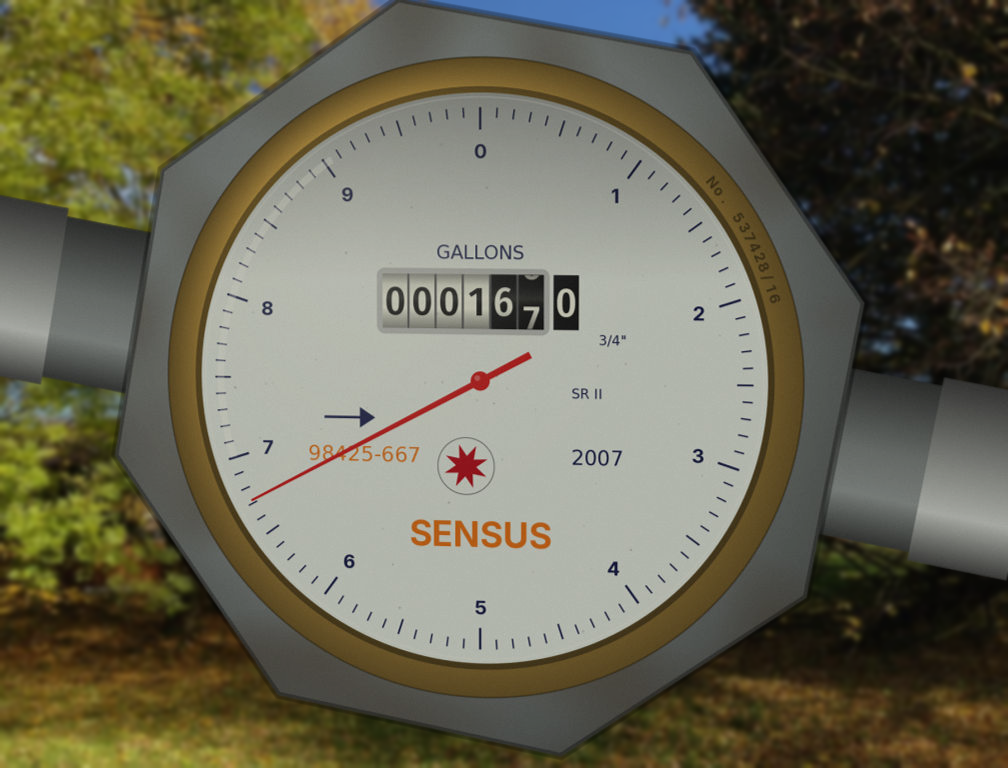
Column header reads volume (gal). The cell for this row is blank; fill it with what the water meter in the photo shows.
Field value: 1666.7 gal
